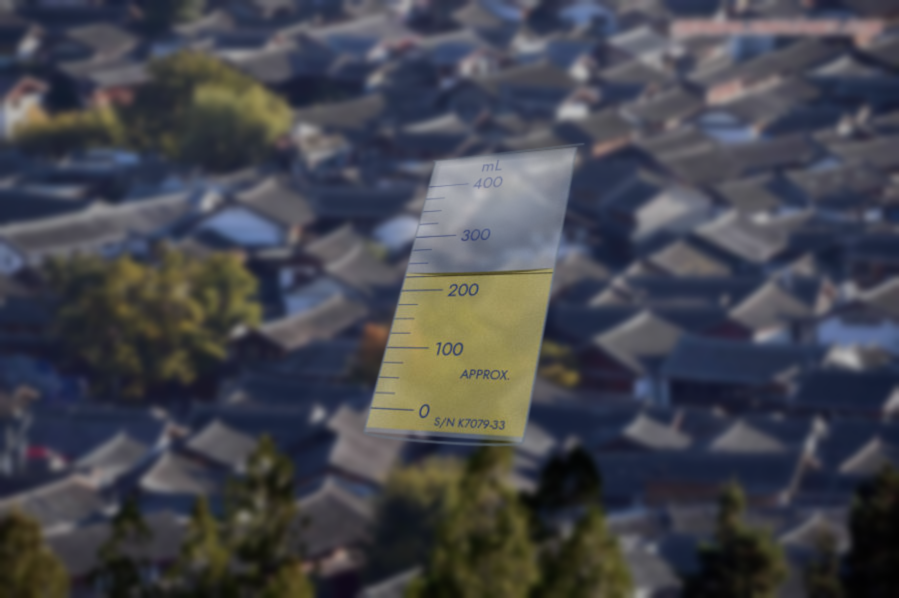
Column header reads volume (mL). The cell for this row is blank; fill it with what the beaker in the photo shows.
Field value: 225 mL
